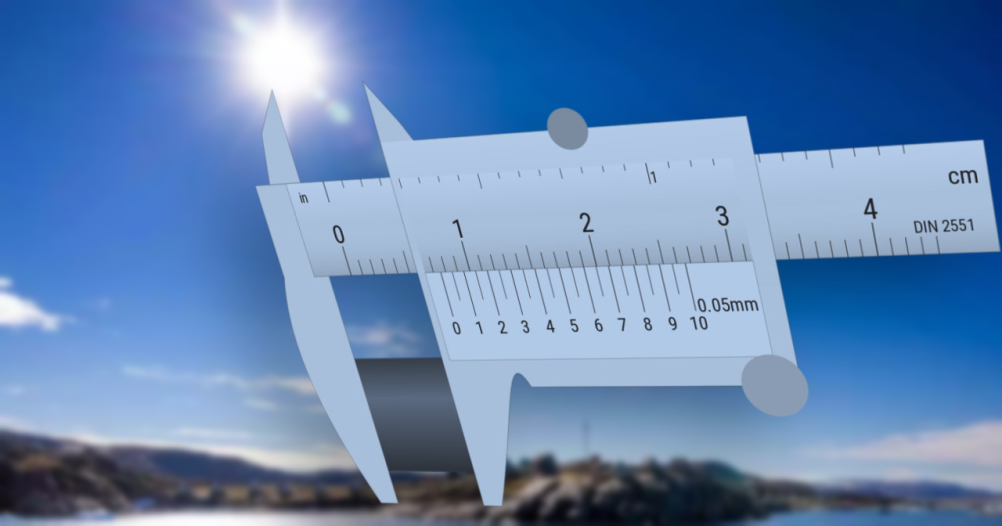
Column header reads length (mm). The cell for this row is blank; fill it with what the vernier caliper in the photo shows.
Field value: 7.6 mm
